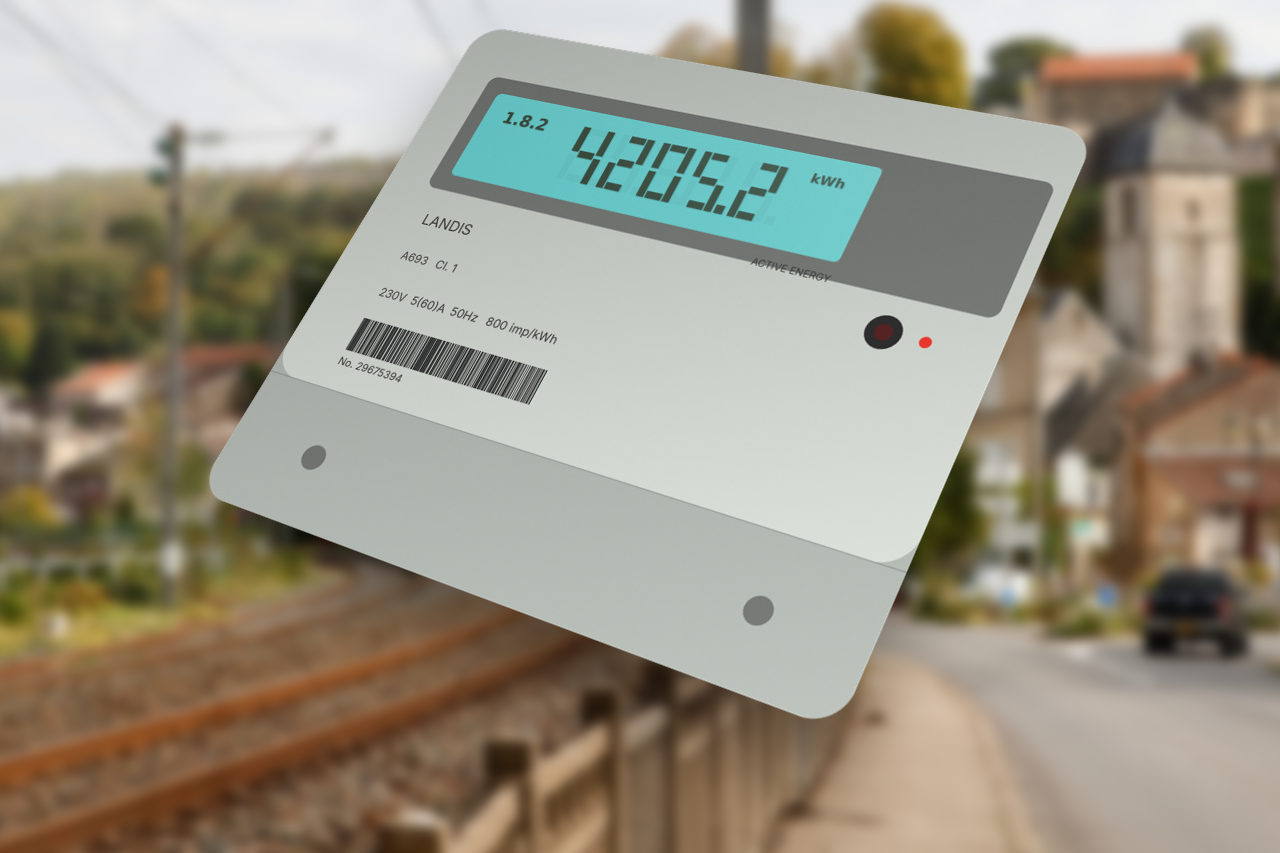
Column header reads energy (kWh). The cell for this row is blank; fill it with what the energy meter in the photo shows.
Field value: 4205.2 kWh
